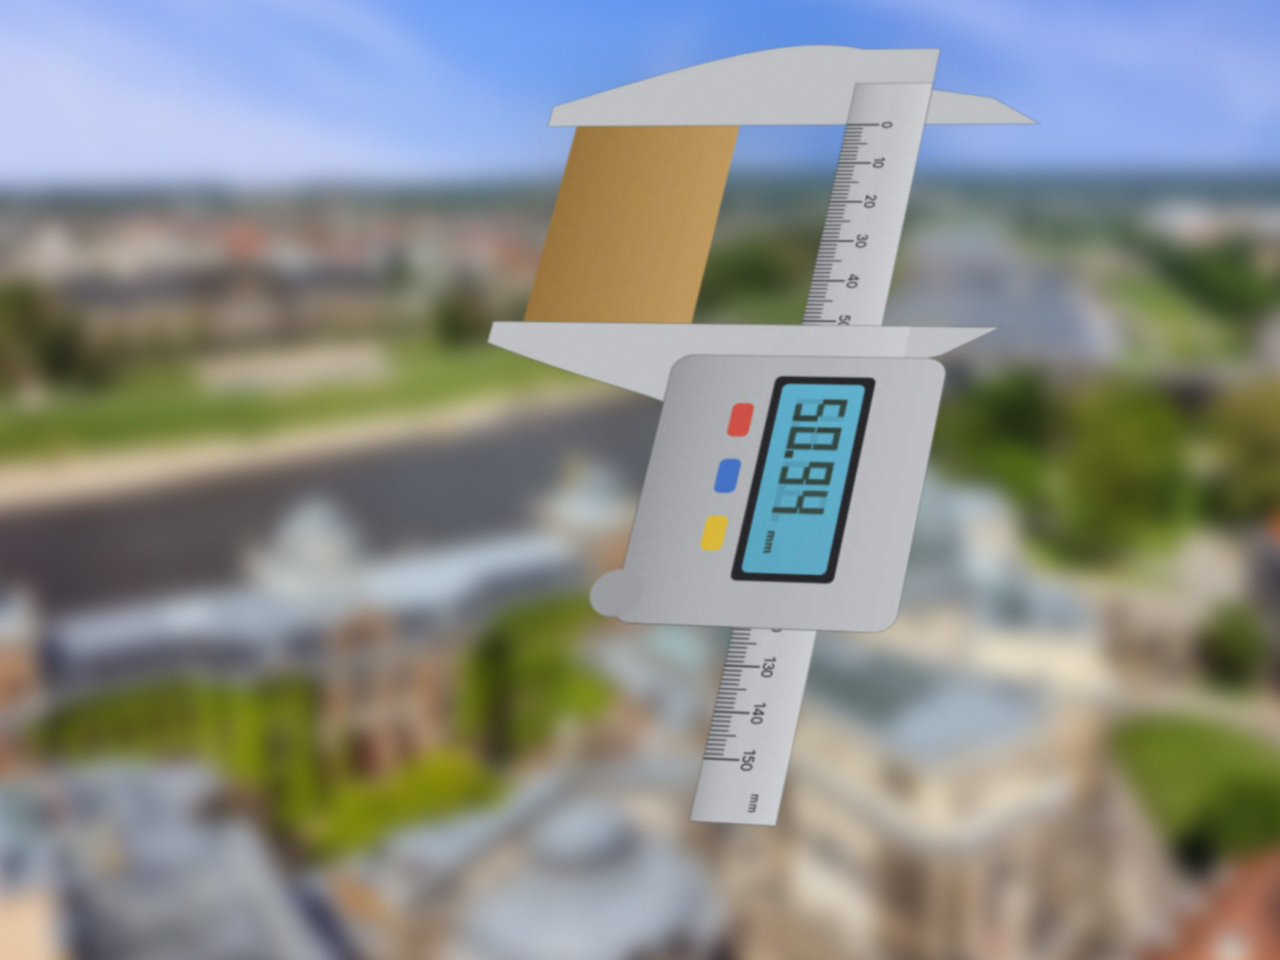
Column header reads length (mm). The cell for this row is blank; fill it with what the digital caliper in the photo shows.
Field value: 50.94 mm
